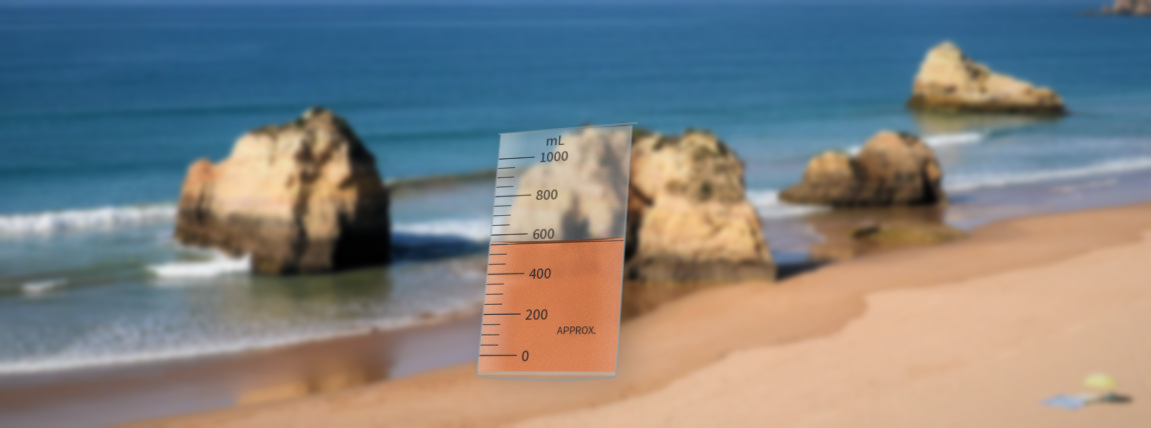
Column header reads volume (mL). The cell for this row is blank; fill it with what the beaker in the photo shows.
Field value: 550 mL
